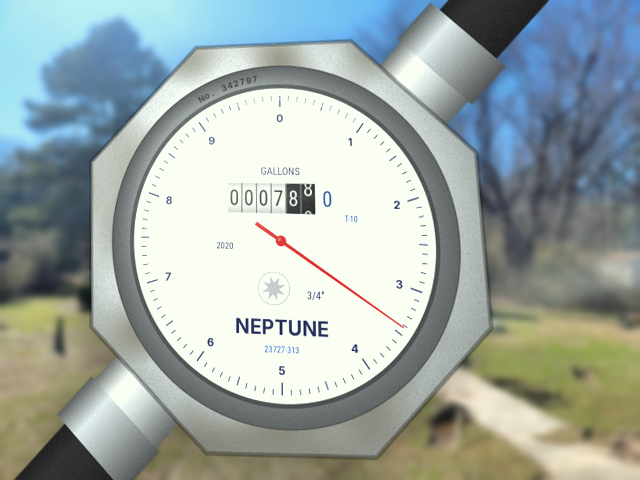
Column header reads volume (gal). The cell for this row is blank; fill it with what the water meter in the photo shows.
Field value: 7883.4 gal
